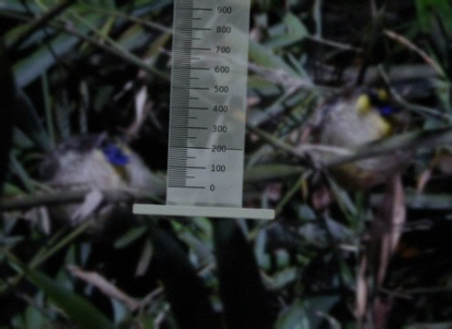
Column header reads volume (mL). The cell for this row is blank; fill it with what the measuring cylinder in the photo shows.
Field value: 200 mL
